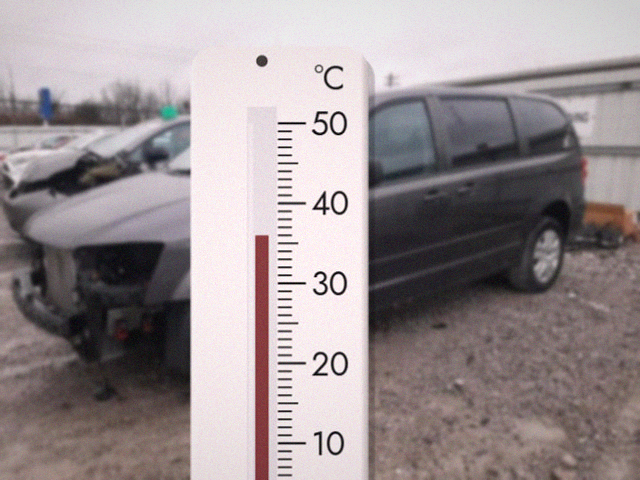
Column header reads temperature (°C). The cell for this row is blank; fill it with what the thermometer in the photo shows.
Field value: 36 °C
